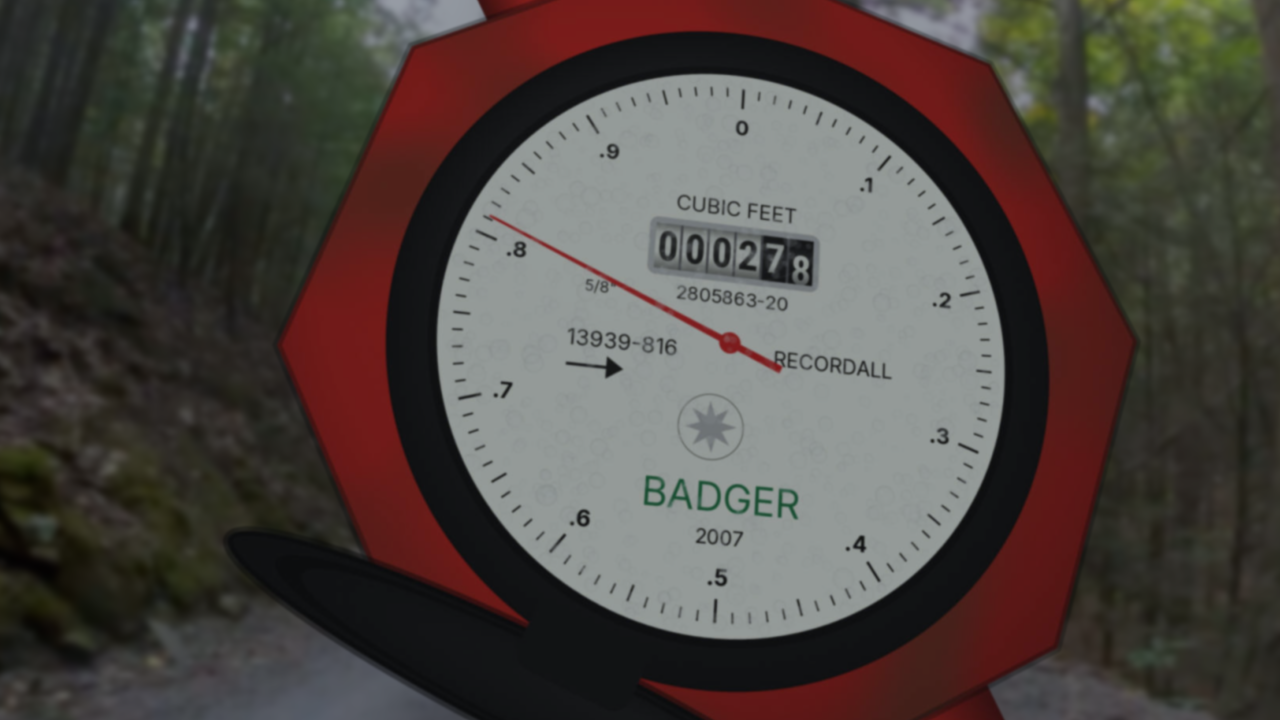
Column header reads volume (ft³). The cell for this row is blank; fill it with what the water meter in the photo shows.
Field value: 277.81 ft³
